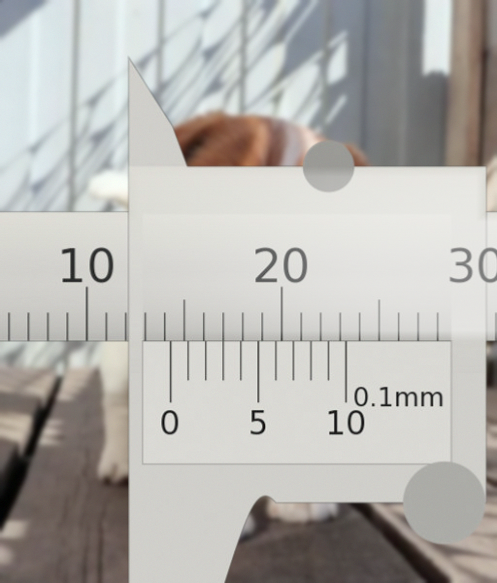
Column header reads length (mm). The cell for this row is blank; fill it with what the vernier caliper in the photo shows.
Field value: 14.3 mm
